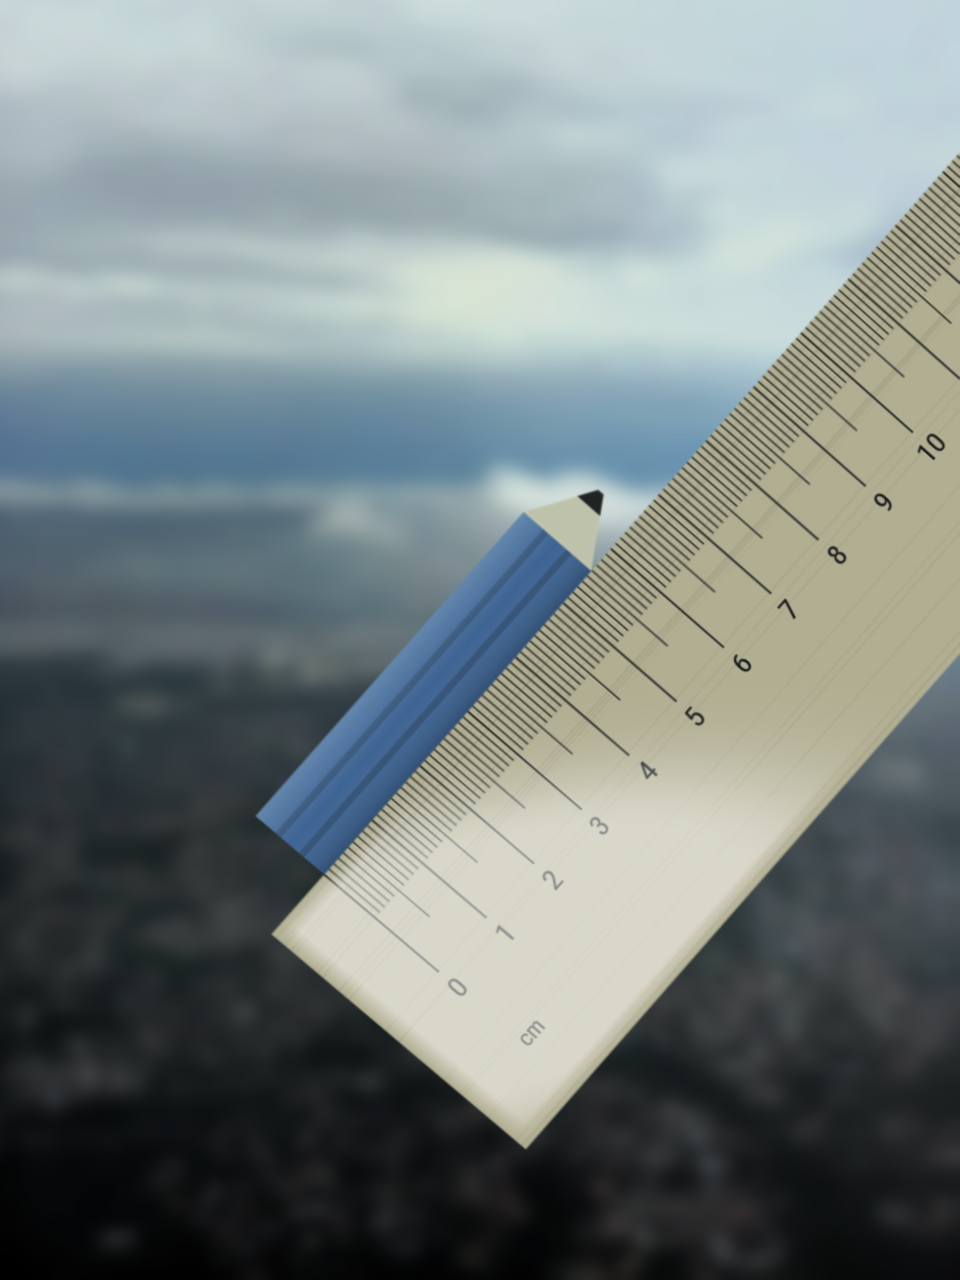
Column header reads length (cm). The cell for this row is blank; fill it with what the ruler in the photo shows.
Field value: 6.5 cm
